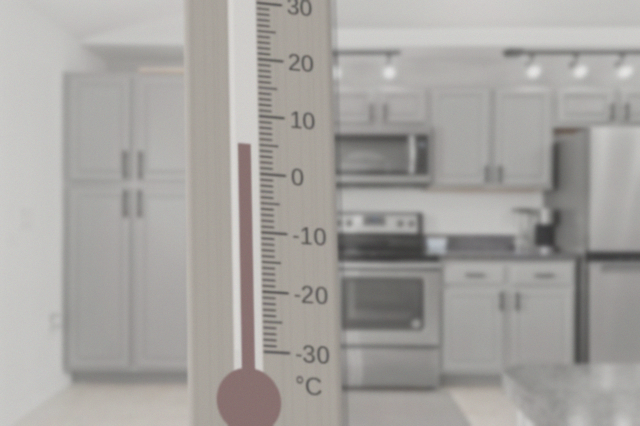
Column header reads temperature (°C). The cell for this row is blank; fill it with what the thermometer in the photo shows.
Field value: 5 °C
